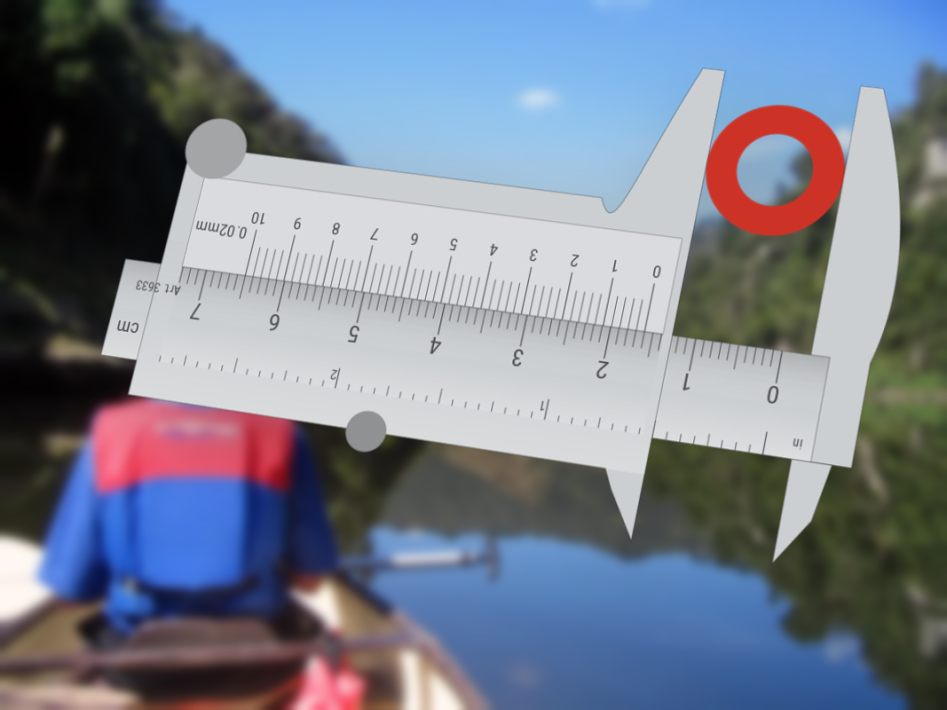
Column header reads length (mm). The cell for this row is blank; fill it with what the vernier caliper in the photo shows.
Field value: 16.0 mm
